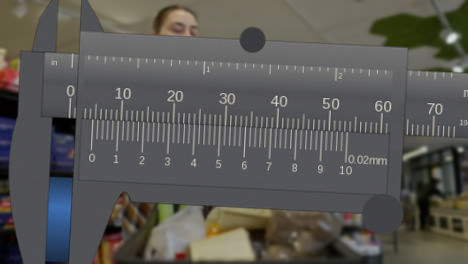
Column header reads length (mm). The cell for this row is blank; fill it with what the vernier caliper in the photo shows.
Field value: 4.5 mm
